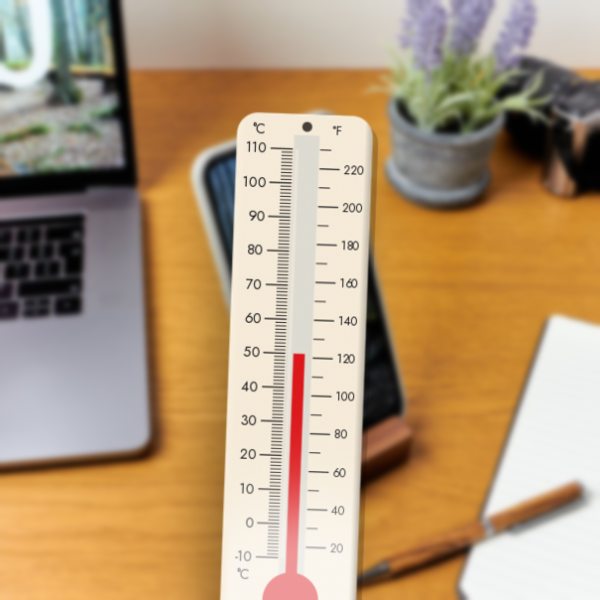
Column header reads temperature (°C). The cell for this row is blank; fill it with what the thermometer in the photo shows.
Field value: 50 °C
